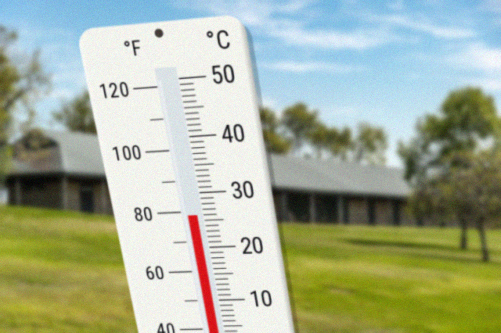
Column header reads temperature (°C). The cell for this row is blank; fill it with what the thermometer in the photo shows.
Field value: 26 °C
